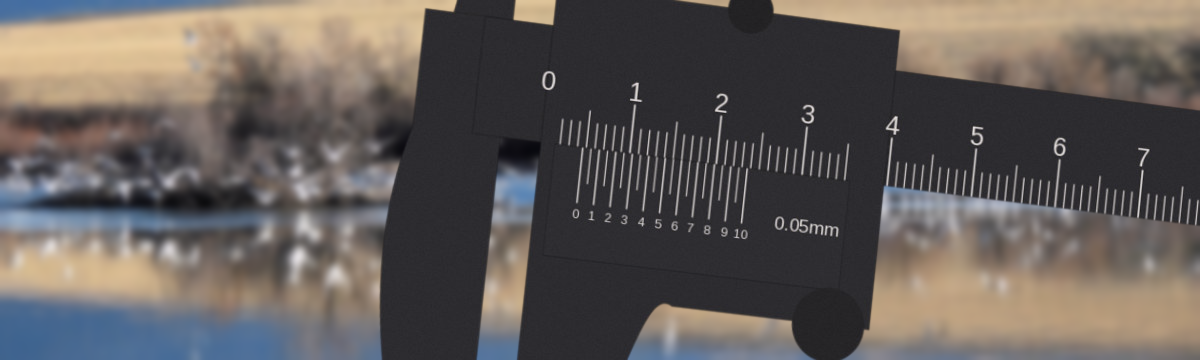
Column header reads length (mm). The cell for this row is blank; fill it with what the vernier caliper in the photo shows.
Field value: 4.6 mm
